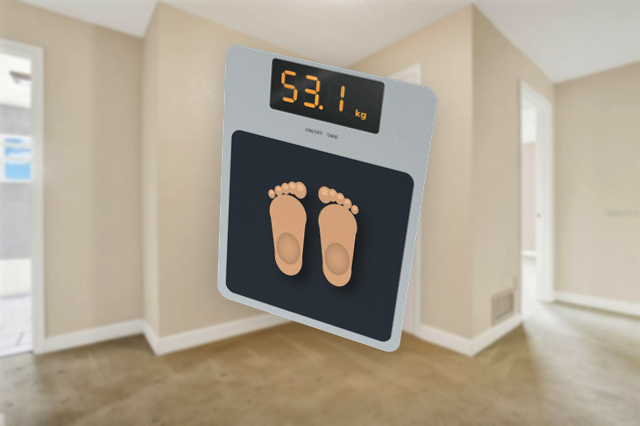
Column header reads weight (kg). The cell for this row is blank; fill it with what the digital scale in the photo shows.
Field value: 53.1 kg
